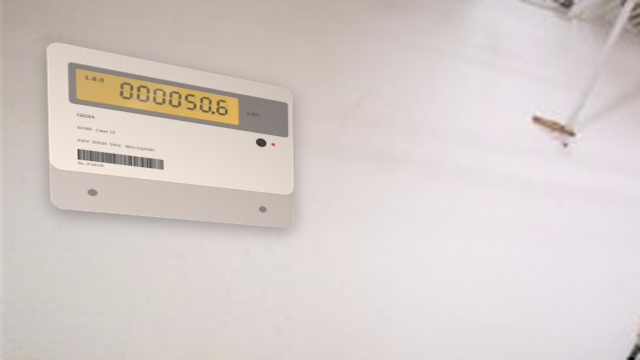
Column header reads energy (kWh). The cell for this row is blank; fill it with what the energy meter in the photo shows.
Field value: 50.6 kWh
